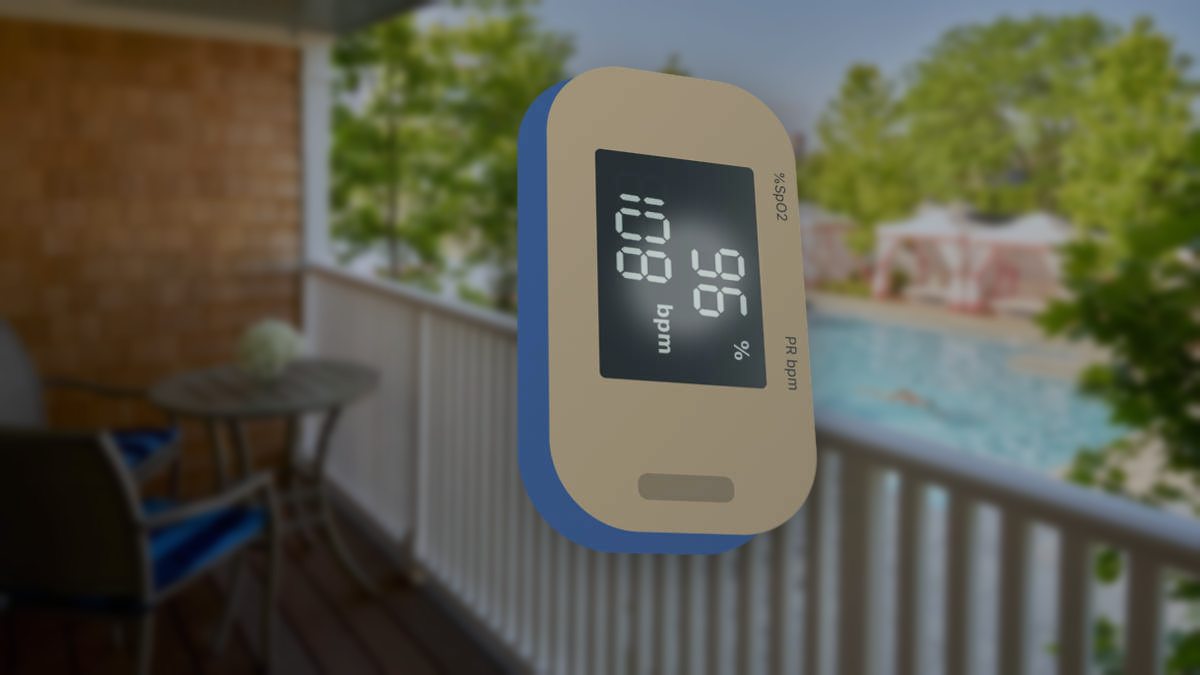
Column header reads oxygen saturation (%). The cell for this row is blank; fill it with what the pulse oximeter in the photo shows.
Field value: 96 %
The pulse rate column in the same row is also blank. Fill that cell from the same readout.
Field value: 108 bpm
